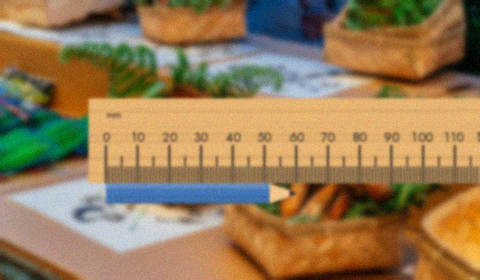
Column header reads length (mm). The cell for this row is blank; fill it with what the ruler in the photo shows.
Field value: 60 mm
